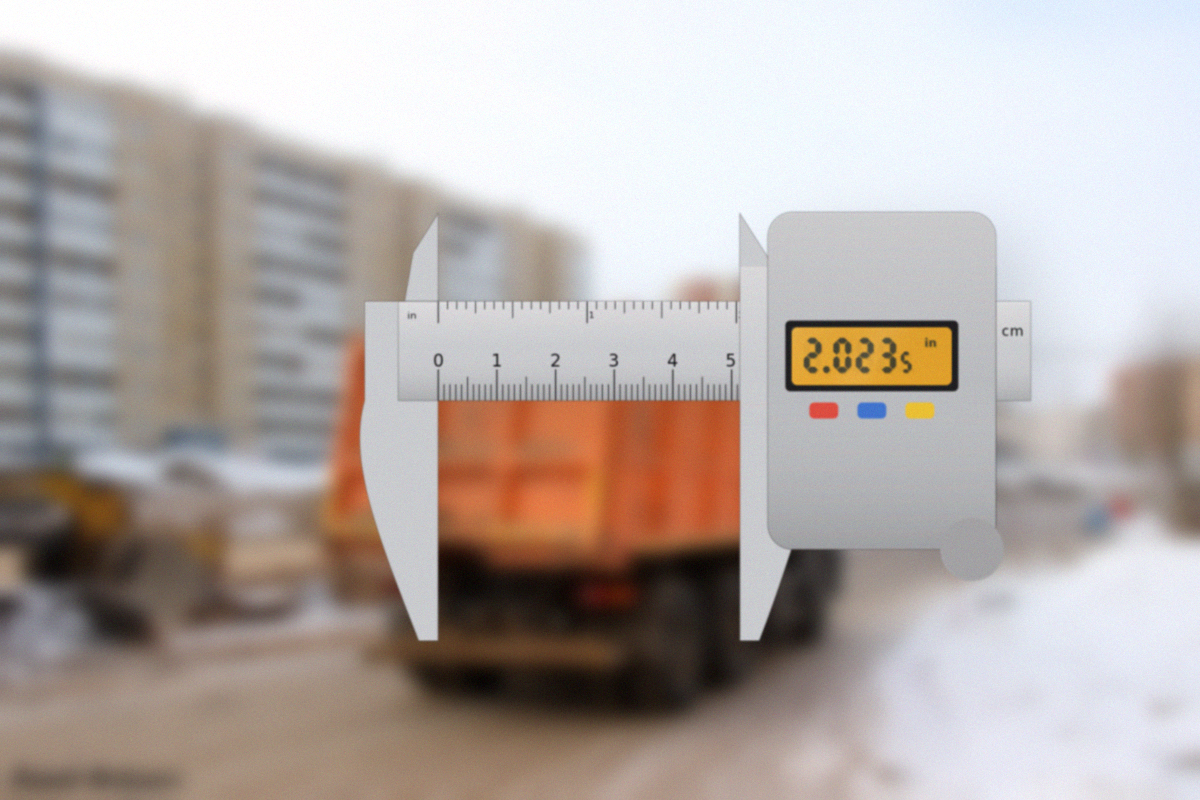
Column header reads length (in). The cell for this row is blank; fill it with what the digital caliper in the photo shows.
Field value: 2.0235 in
